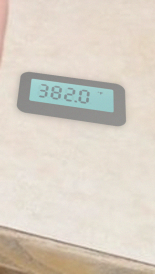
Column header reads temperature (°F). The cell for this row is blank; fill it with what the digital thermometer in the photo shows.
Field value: 382.0 °F
